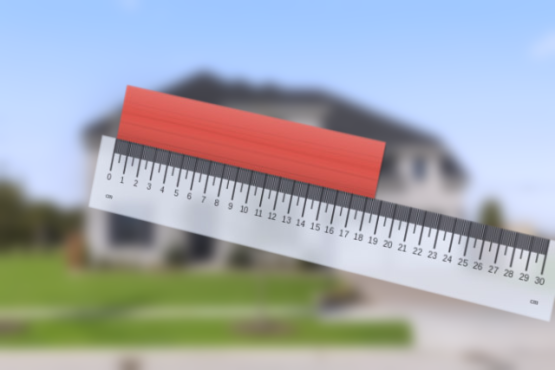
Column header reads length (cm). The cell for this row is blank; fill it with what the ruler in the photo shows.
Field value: 18.5 cm
